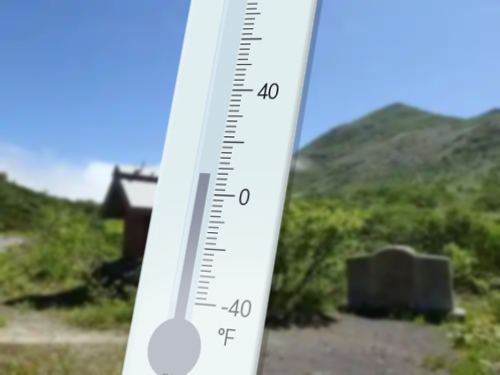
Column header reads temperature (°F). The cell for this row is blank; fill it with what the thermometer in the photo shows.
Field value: 8 °F
